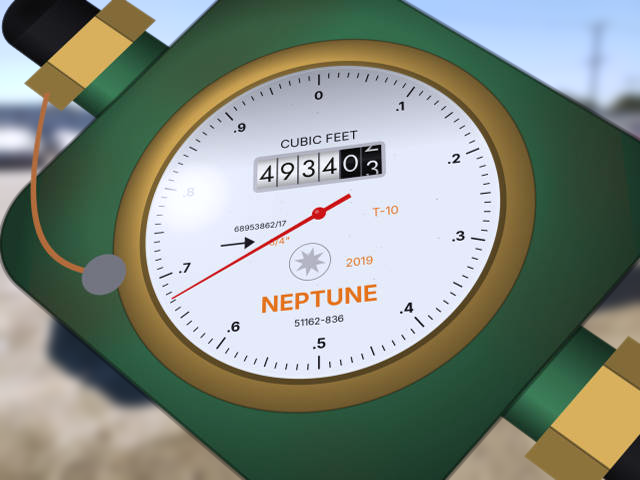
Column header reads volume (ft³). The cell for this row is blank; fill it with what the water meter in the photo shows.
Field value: 493402.67 ft³
